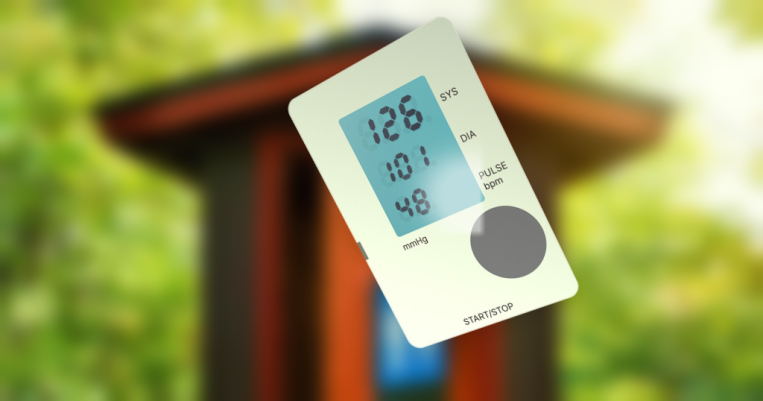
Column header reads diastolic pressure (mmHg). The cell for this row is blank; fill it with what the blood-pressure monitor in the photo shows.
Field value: 101 mmHg
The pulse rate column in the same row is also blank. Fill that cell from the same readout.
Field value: 48 bpm
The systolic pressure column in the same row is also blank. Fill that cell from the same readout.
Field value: 126 mmHg
